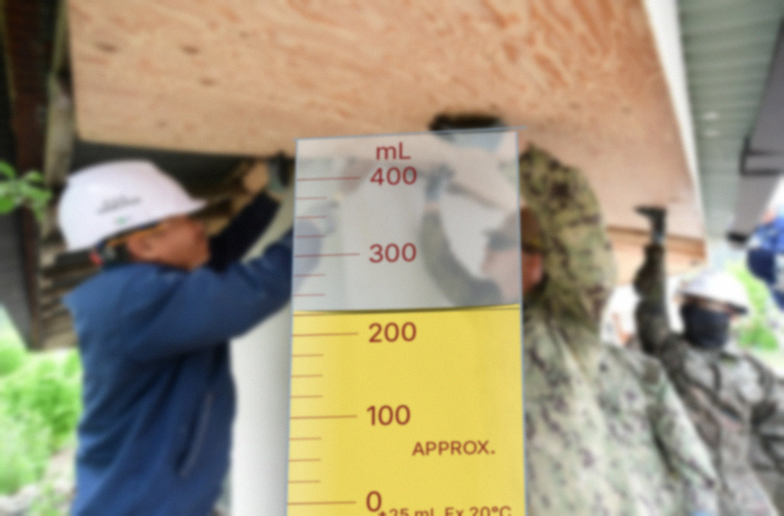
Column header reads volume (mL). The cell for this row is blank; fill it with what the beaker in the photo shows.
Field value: 225 mL
